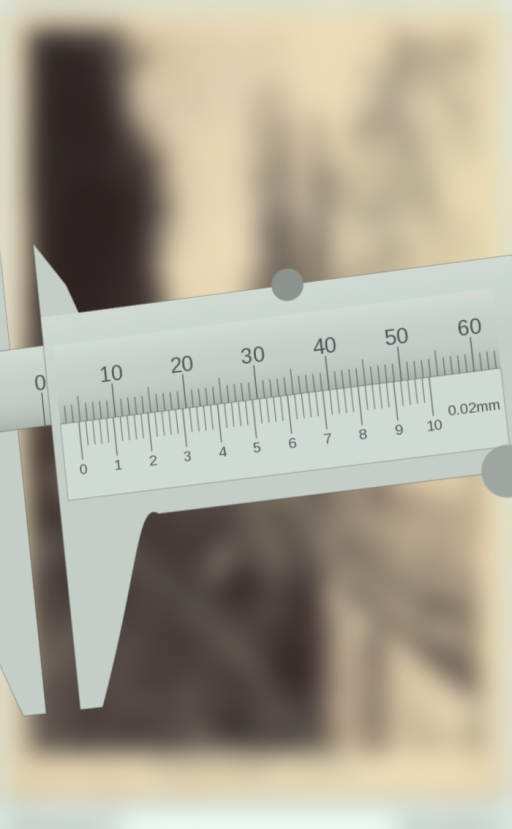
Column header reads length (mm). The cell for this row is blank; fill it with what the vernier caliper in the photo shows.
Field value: 4.8 mm
